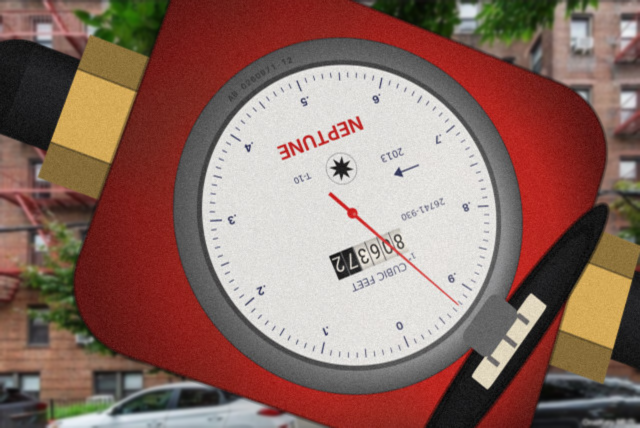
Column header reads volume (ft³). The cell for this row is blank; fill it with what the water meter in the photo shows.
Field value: 806371.92 ft³
